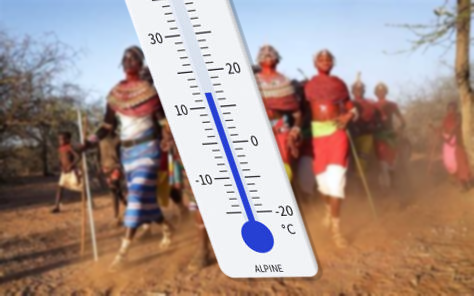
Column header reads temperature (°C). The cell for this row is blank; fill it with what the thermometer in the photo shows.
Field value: 14 °C
